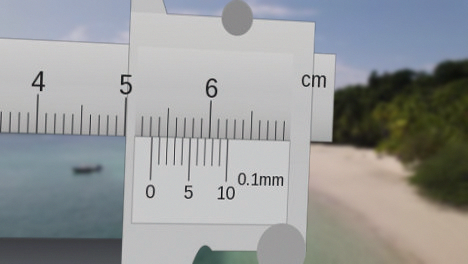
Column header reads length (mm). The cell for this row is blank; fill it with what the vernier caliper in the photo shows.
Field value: 53.2 mm
